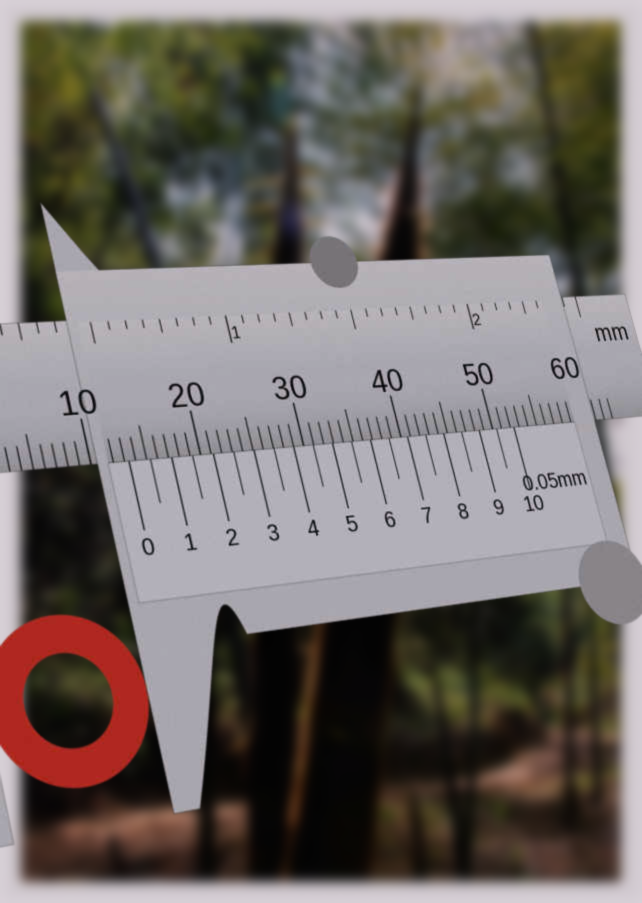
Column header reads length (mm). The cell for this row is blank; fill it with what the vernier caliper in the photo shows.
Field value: 13.4 mm
